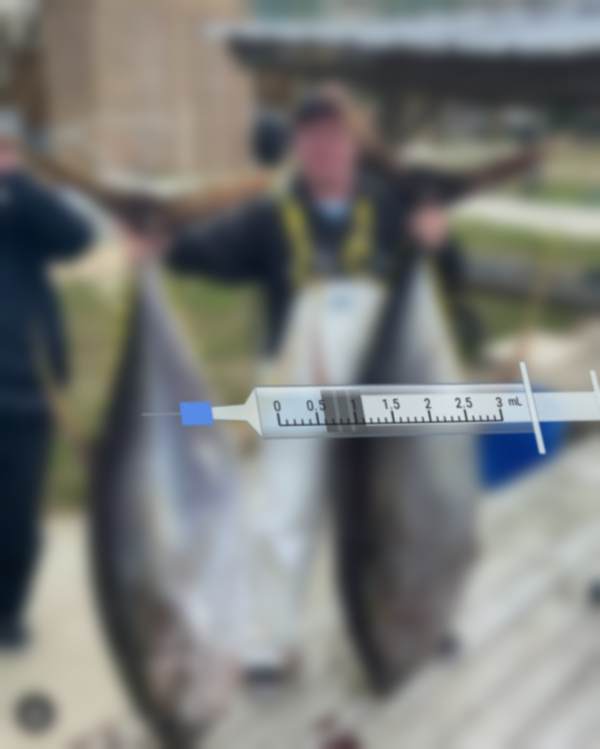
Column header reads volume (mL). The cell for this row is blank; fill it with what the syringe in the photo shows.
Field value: 0.6 mL
